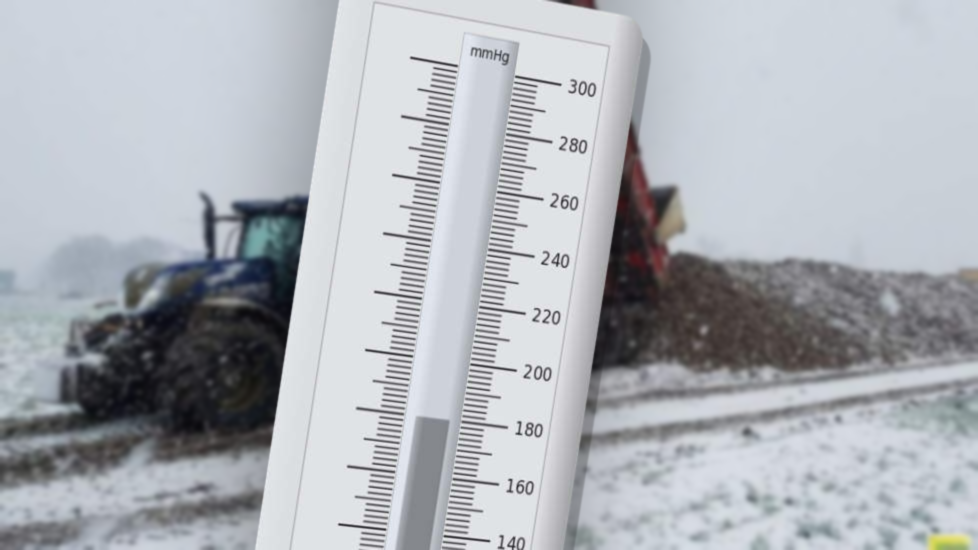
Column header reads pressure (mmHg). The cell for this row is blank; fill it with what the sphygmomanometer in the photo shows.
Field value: 180 mmHg
